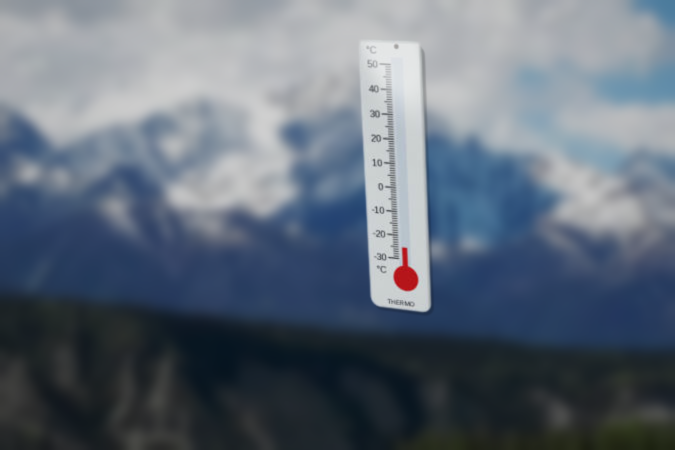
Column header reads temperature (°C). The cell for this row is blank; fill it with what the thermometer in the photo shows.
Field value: -25 °C
